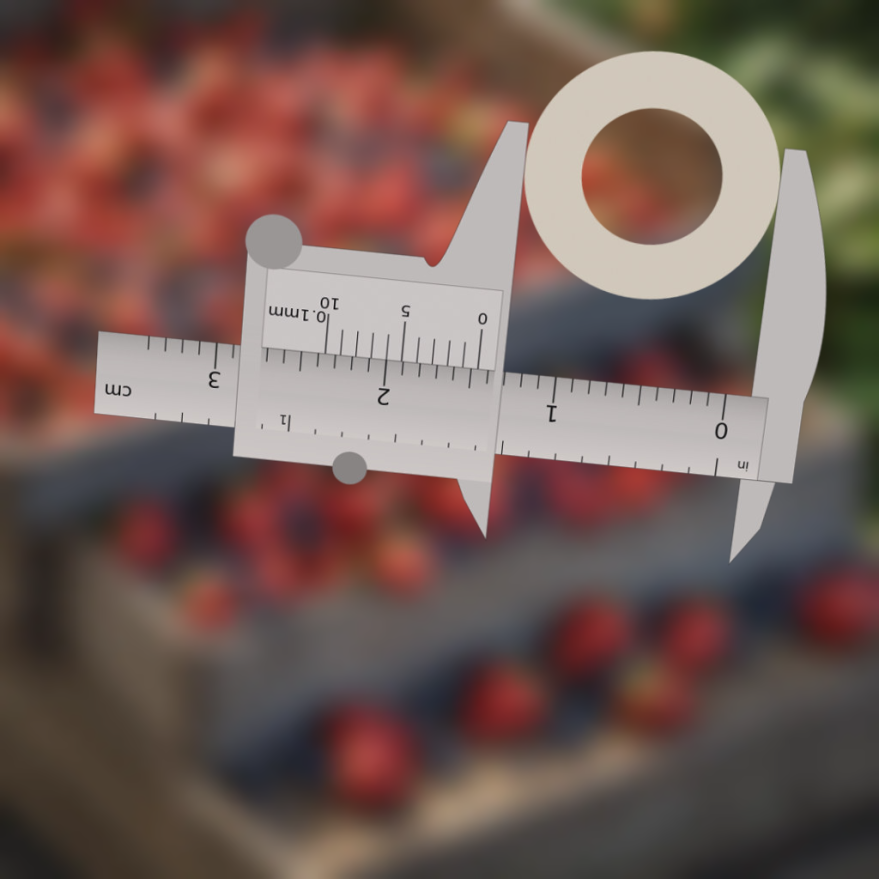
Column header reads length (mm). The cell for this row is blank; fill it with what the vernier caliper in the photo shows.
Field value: 14.6 mm
